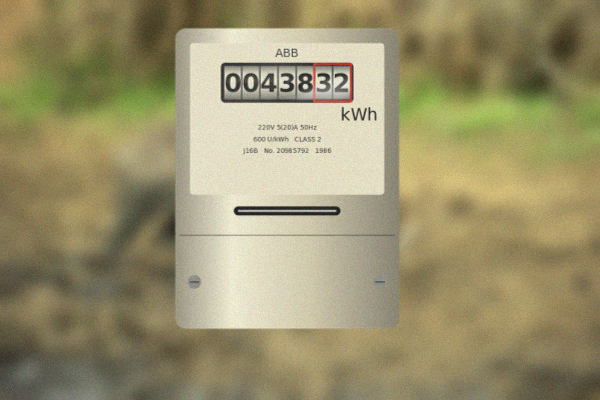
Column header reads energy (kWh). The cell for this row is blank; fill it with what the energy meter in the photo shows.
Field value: 438.32 kWh
